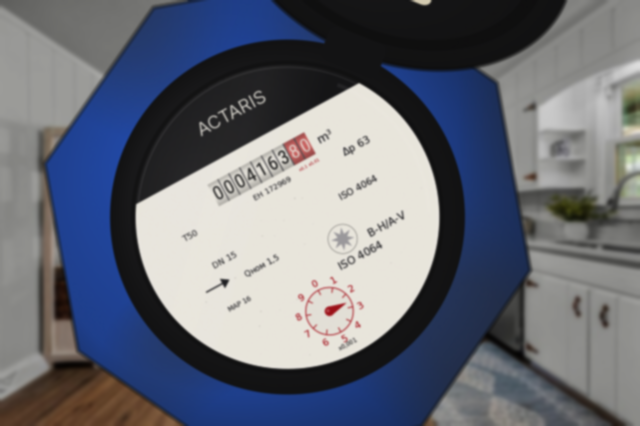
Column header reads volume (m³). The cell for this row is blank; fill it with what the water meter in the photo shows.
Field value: 4163.802 m³
